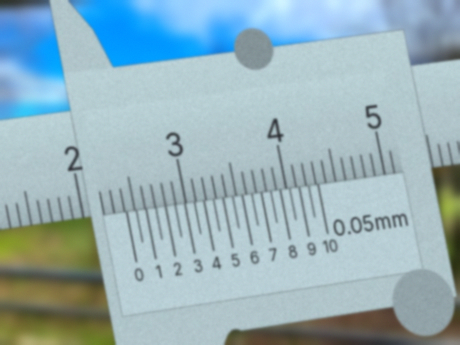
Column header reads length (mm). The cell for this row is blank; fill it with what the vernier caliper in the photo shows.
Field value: 24.2 mm
